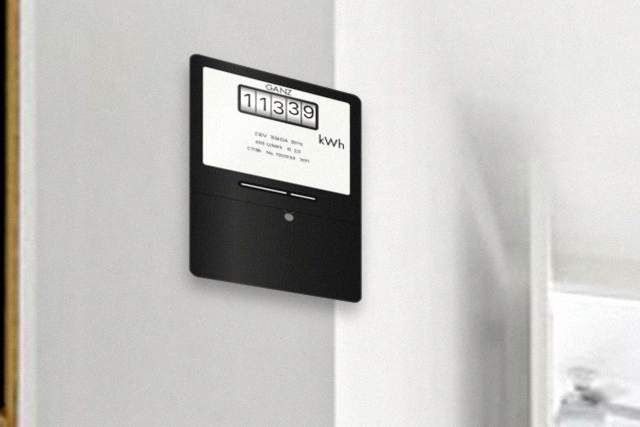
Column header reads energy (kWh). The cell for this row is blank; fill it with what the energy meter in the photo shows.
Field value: 11339 kWh
